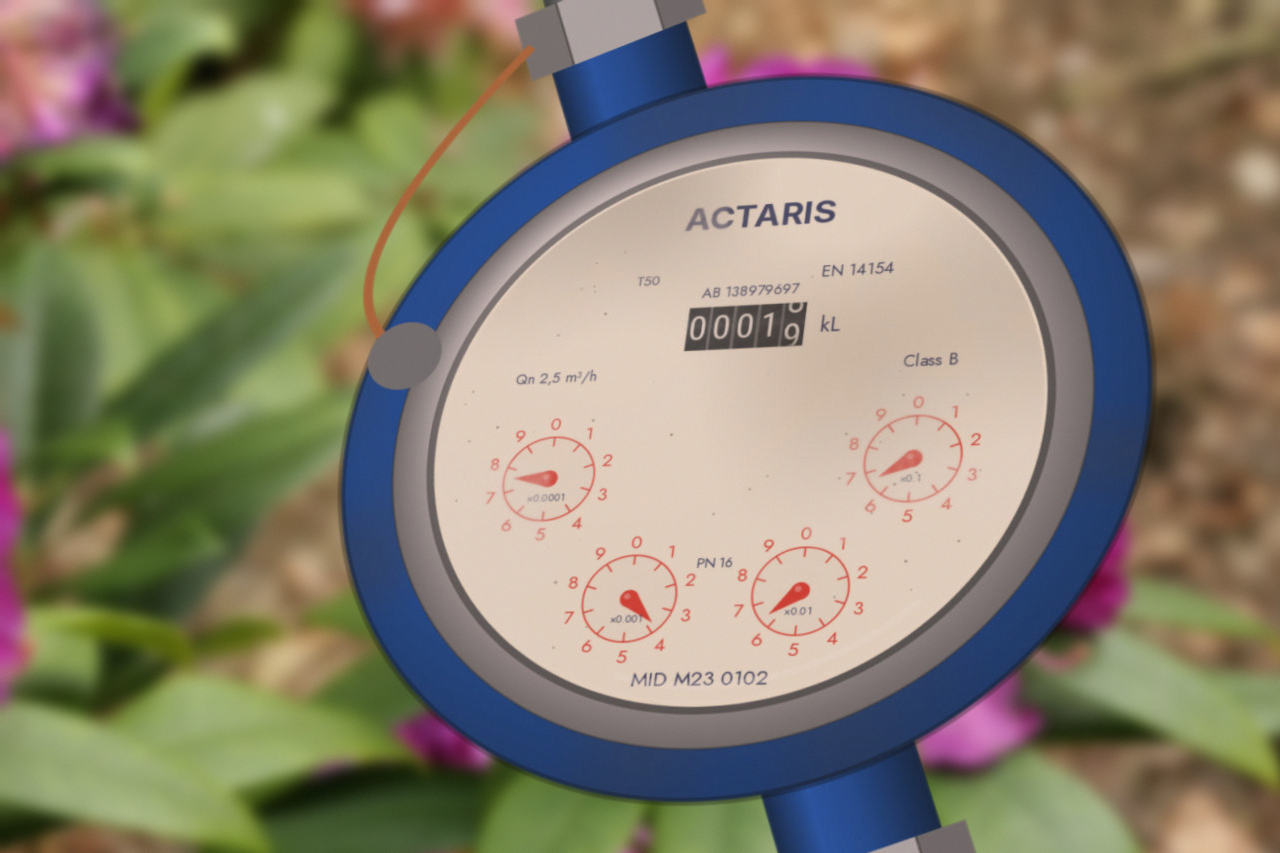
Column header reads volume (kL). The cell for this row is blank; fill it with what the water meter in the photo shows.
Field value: 18.6637 kL
